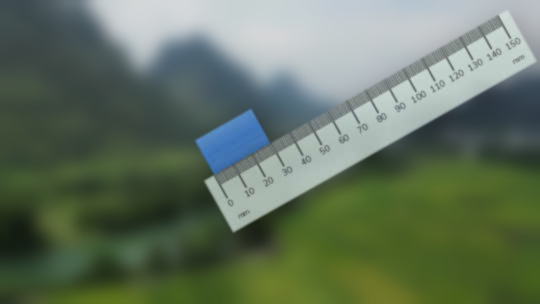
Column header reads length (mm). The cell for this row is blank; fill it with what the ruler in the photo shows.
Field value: 30 mm
